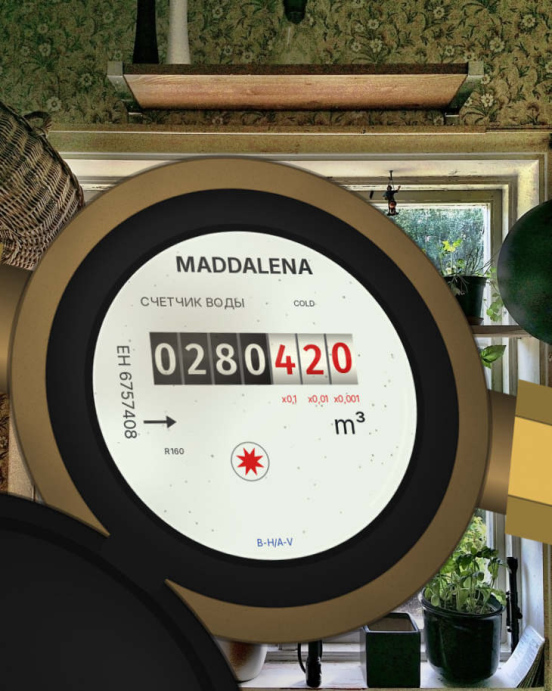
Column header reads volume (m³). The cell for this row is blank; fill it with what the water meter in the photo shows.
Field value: 280.420 m³
